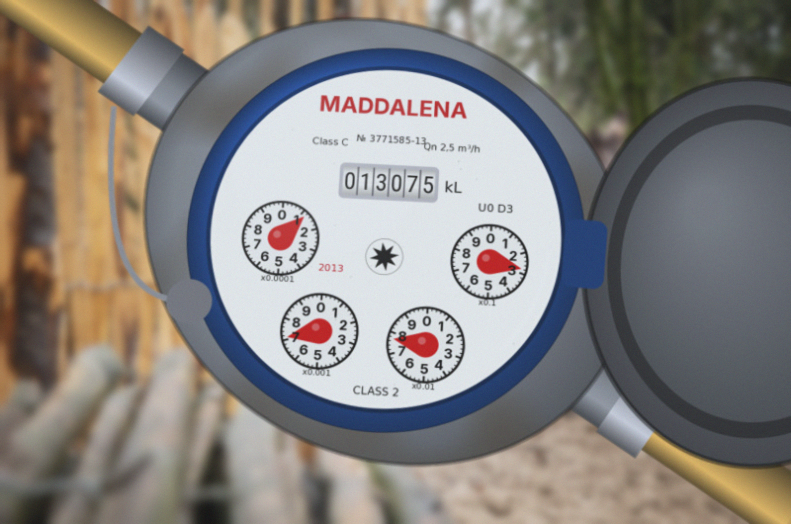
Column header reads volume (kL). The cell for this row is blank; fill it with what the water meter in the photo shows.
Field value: 13075.2771 kL
